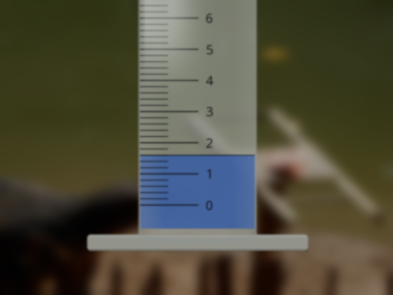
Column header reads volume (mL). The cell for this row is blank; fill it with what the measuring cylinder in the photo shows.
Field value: 1.6 mL
